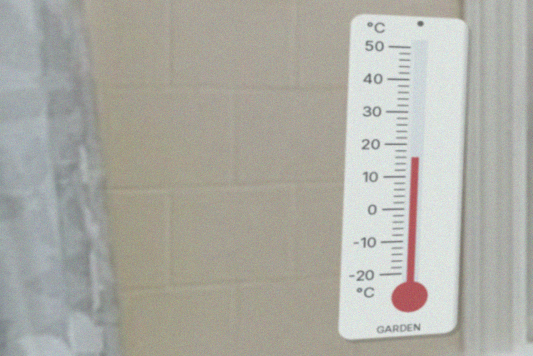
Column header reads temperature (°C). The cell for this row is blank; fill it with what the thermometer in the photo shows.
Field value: 16 °C
